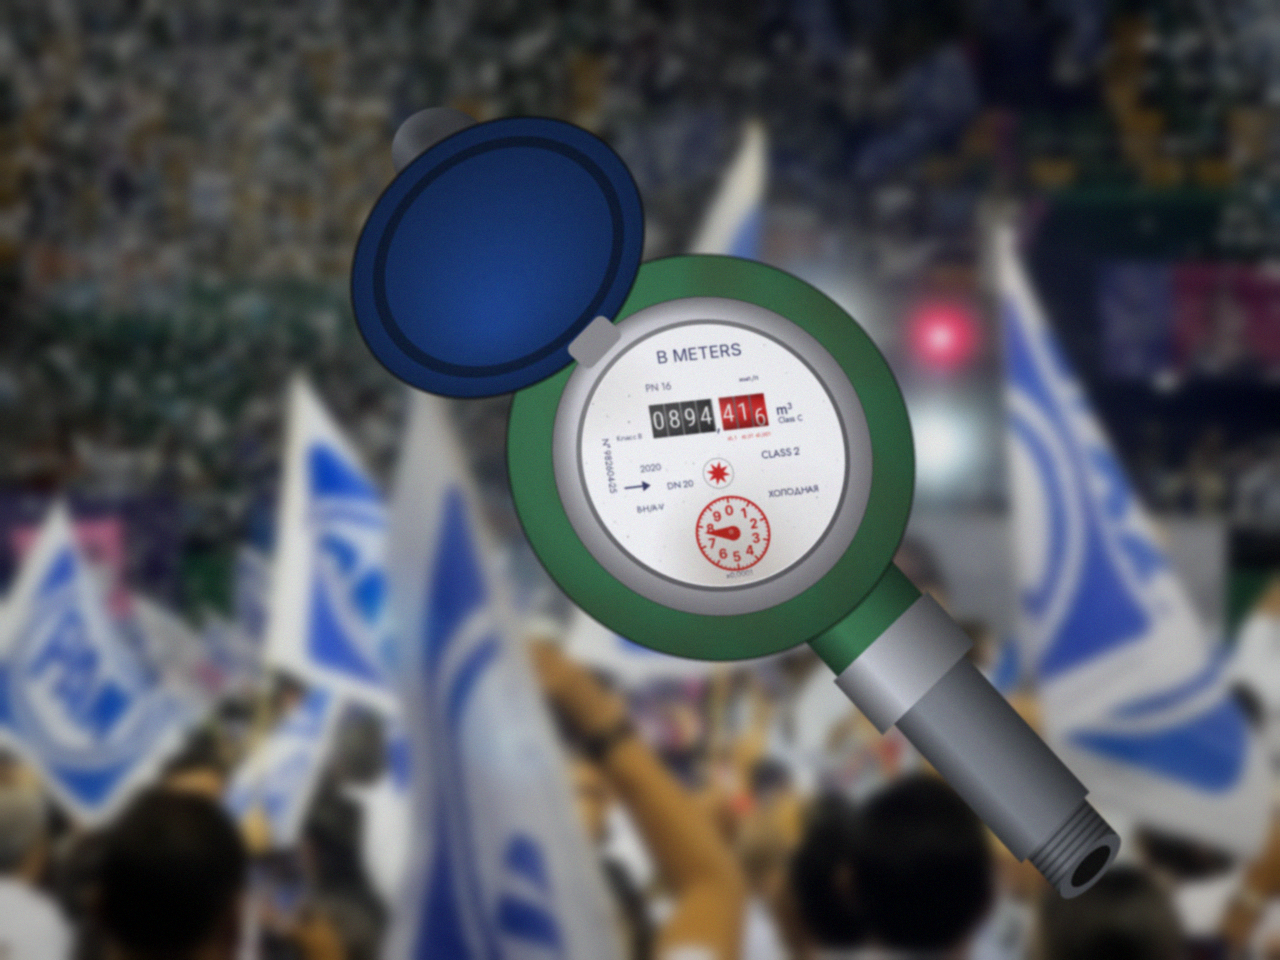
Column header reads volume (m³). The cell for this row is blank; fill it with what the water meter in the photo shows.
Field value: 894.4157 m³
